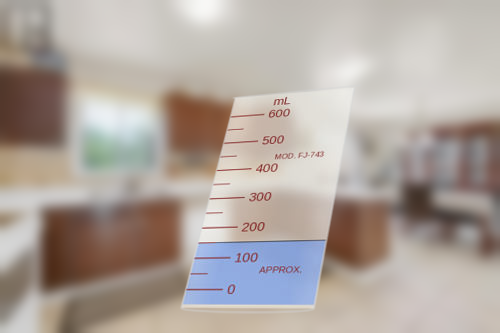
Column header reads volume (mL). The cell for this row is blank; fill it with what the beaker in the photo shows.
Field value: 150 mL
